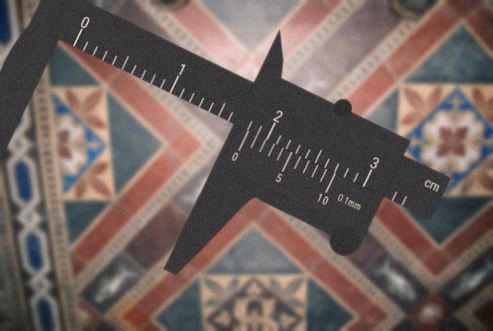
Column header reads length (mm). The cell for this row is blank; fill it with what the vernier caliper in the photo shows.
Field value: 18.1 mm
